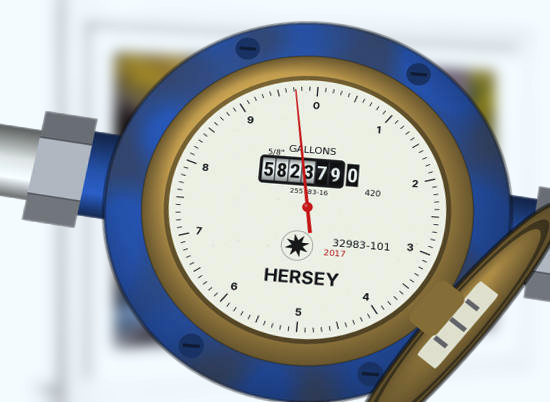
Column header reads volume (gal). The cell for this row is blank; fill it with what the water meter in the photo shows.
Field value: 5823789.7 gal
